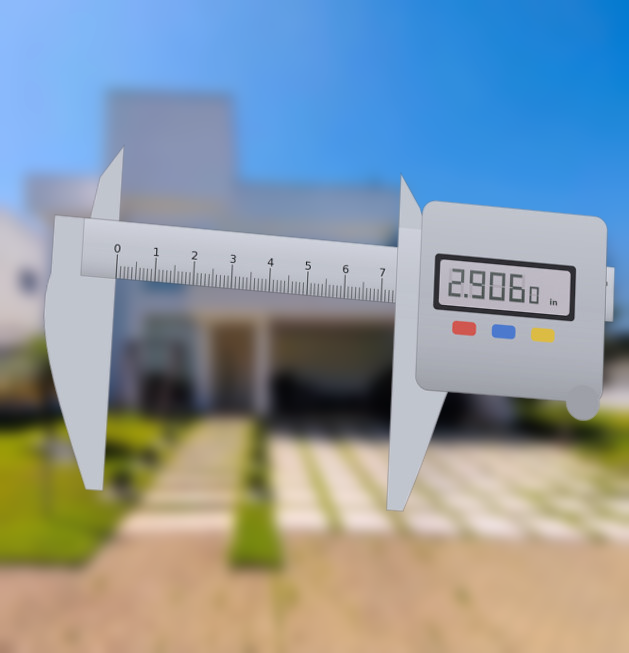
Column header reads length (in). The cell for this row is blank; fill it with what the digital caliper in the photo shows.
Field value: 2.9060 in
